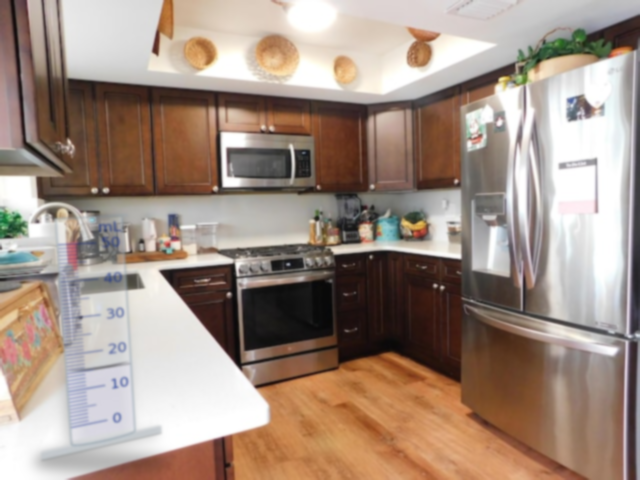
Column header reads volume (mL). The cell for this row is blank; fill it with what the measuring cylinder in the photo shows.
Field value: 15 mL
